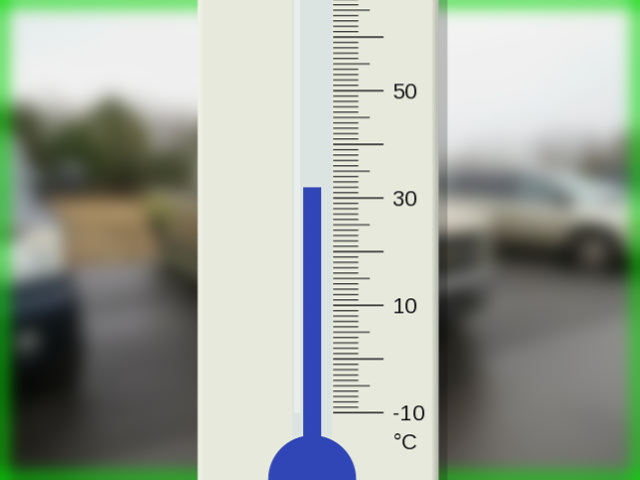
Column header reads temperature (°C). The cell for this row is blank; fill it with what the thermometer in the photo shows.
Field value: 32 °C
